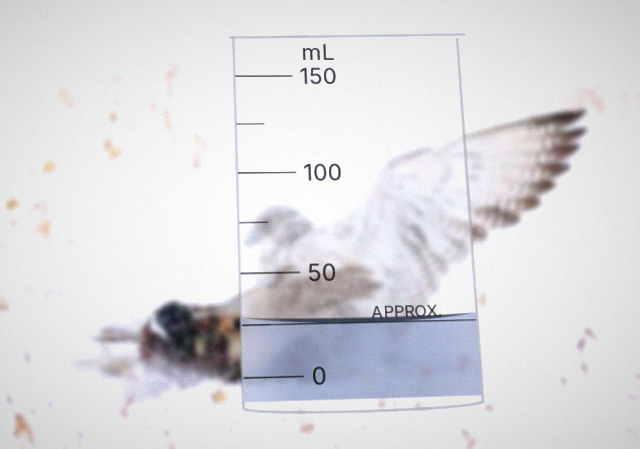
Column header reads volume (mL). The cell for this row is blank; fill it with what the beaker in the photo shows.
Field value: 25 mL
